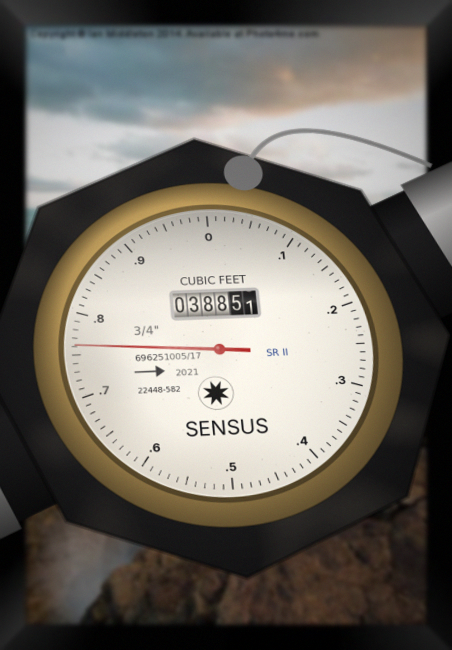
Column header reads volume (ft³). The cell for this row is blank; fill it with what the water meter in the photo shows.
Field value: 38850.76 ft³
